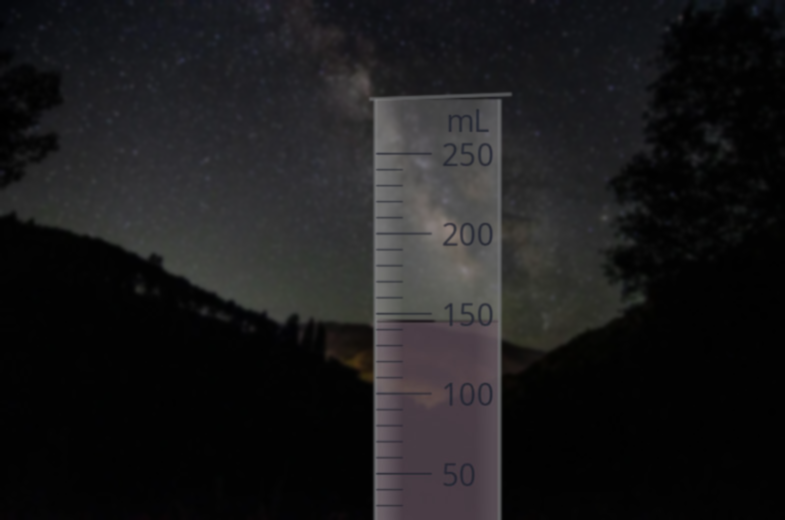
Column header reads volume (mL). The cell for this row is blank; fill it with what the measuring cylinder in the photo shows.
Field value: 145 mL
